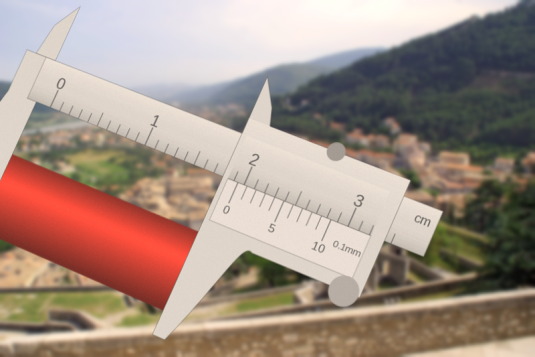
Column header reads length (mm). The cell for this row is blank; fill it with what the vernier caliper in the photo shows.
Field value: 19.4 mm
